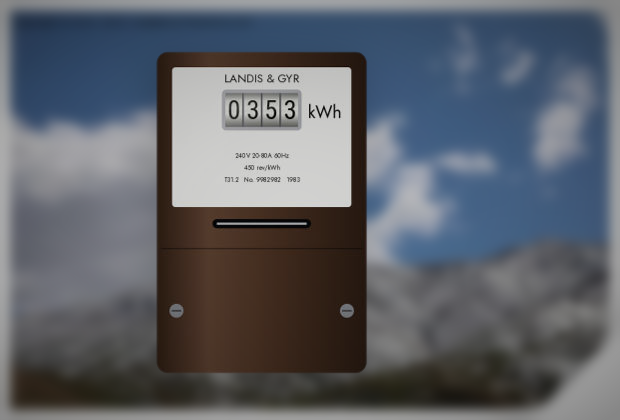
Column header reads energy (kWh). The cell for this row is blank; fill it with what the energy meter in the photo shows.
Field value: 353 kWh
